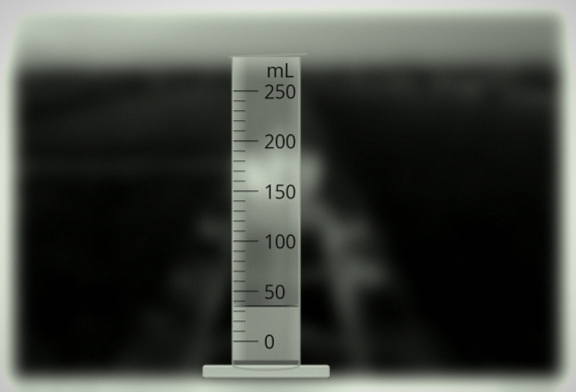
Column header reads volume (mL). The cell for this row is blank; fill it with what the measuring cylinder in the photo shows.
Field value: 35 mL
